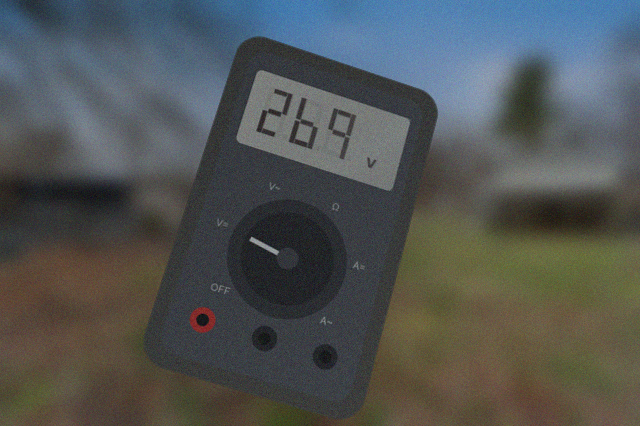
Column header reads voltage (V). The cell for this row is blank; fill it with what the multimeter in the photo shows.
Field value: 269 V
